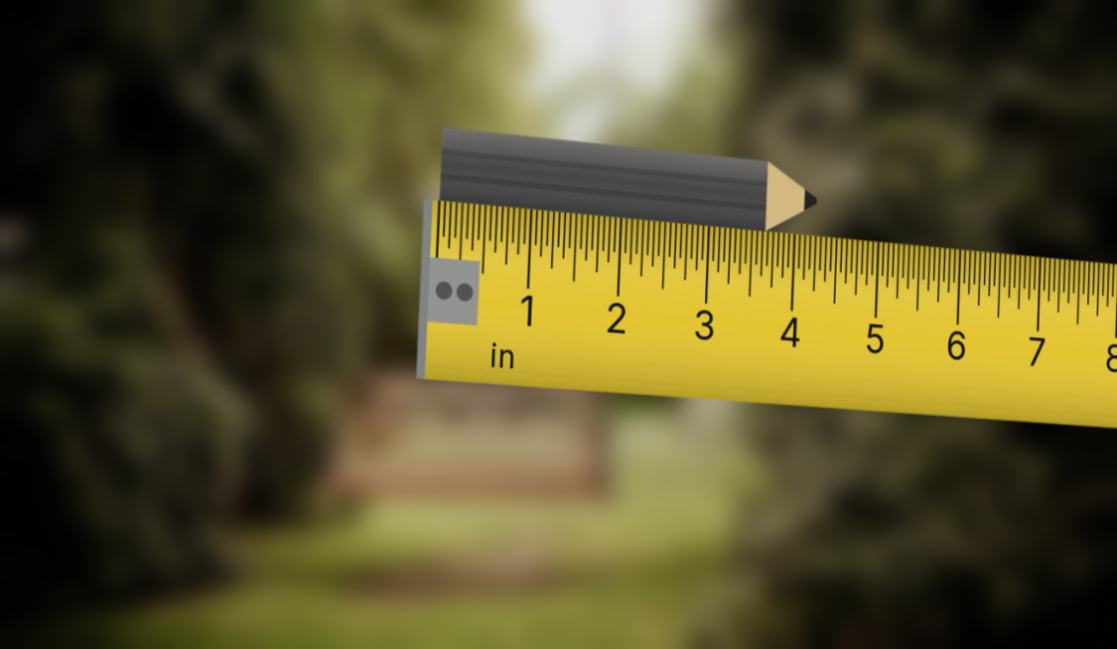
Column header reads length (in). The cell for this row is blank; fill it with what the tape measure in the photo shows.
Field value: 4.25 in
